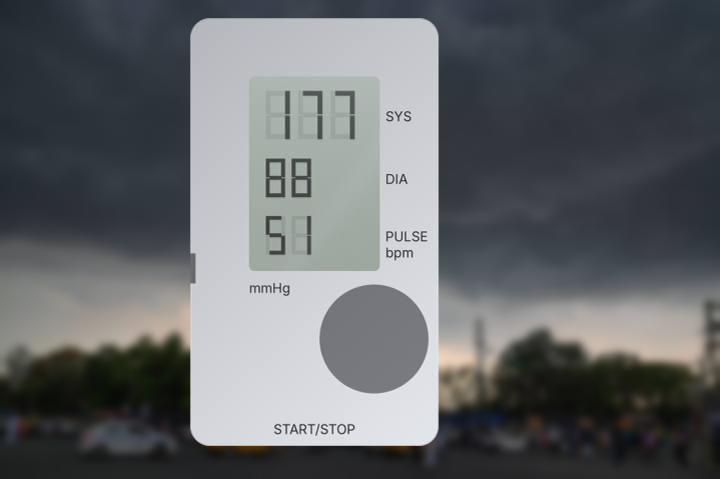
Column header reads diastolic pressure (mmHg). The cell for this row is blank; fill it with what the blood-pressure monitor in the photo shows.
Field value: 88 mmHg
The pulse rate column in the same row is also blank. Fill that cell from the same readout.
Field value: 51 bpm
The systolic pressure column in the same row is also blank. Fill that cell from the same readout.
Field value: 177 mmHg
